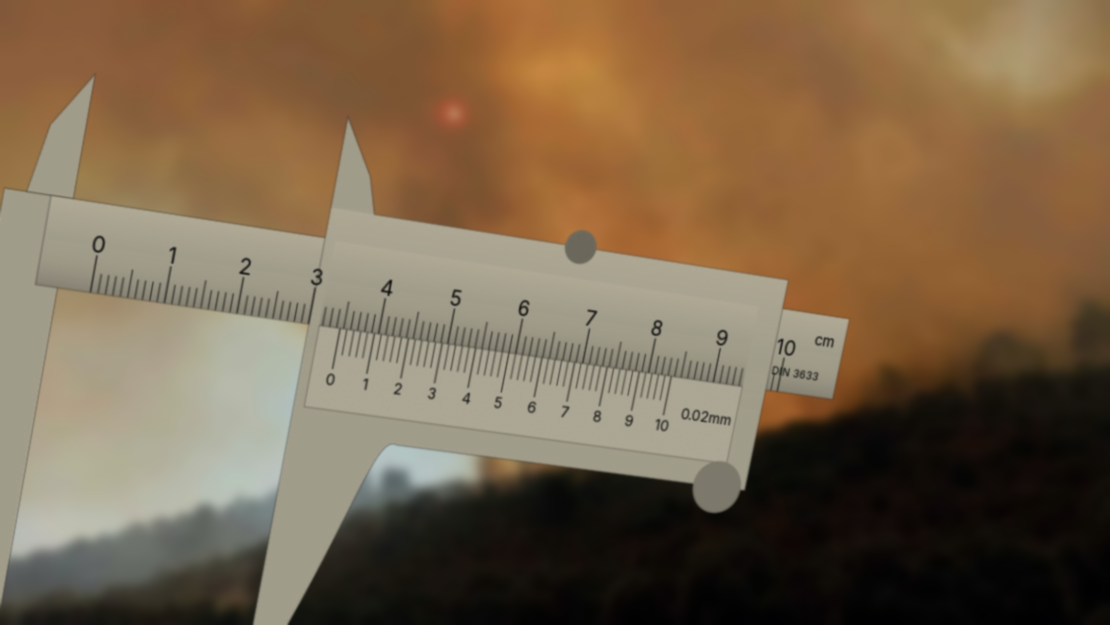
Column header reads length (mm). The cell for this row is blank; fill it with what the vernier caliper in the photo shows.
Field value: 34.5 mm
